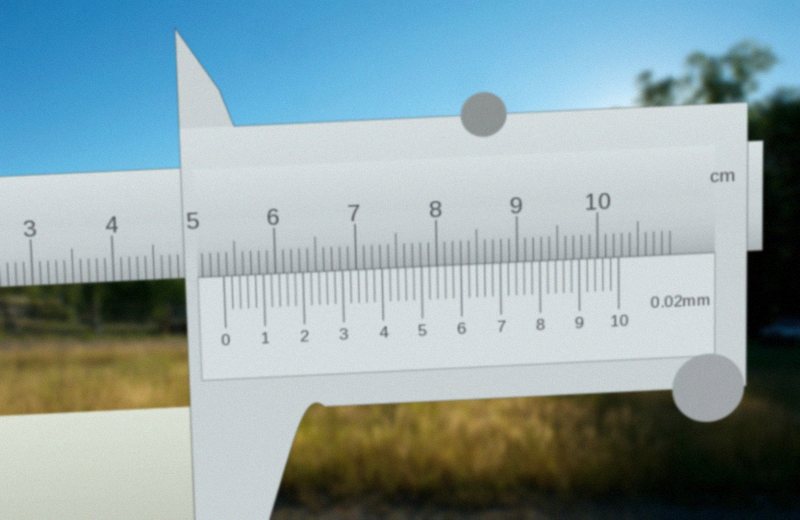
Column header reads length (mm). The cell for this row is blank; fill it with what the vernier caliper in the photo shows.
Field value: 53.6 mm
